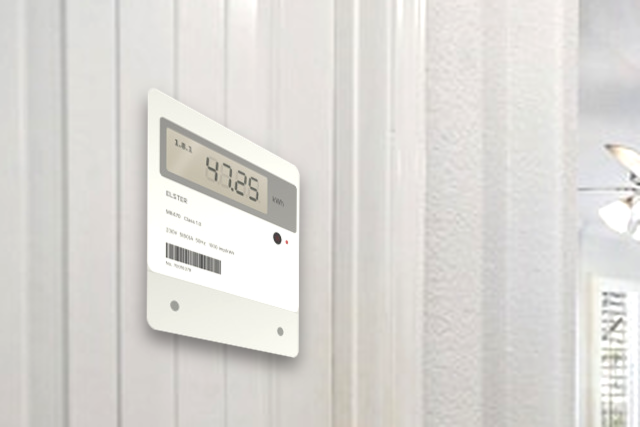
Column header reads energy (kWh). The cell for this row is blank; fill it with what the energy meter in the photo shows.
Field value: 47.25 kWh
